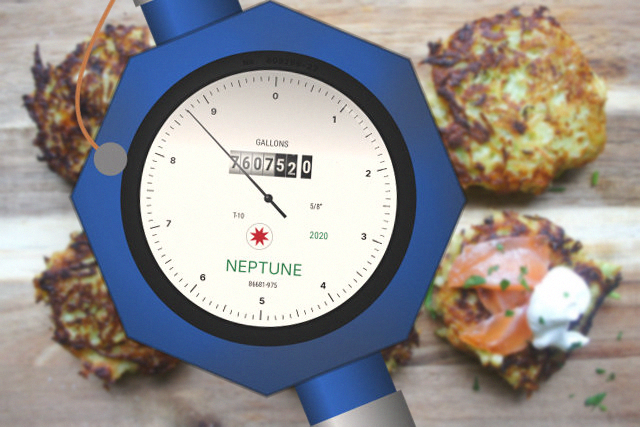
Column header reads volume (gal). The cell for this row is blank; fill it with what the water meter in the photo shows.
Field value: 7607518.7 gal
